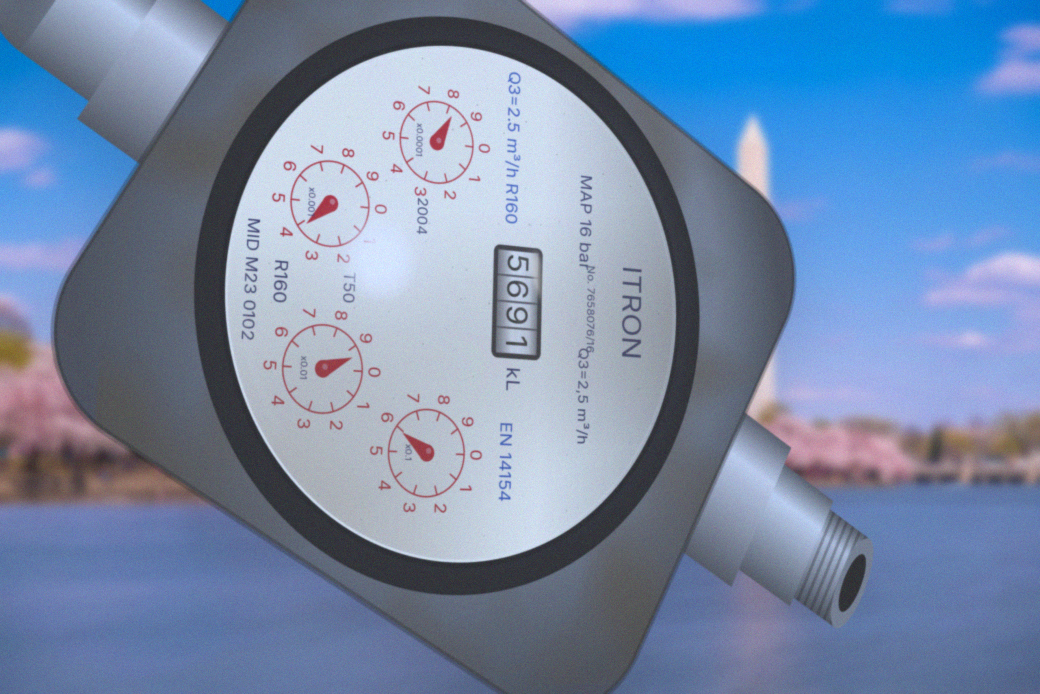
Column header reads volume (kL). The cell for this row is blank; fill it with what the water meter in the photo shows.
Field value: 5691.5938 kL
